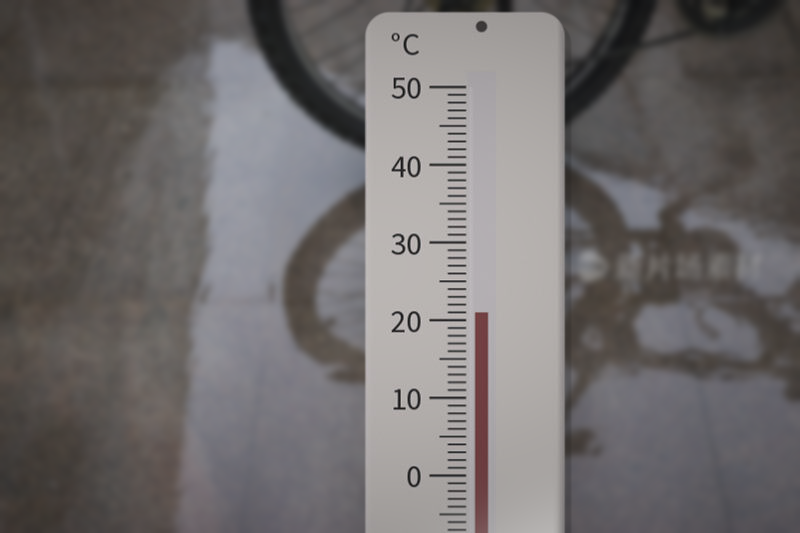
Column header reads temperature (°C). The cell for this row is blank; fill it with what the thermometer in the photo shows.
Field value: 21 °C
